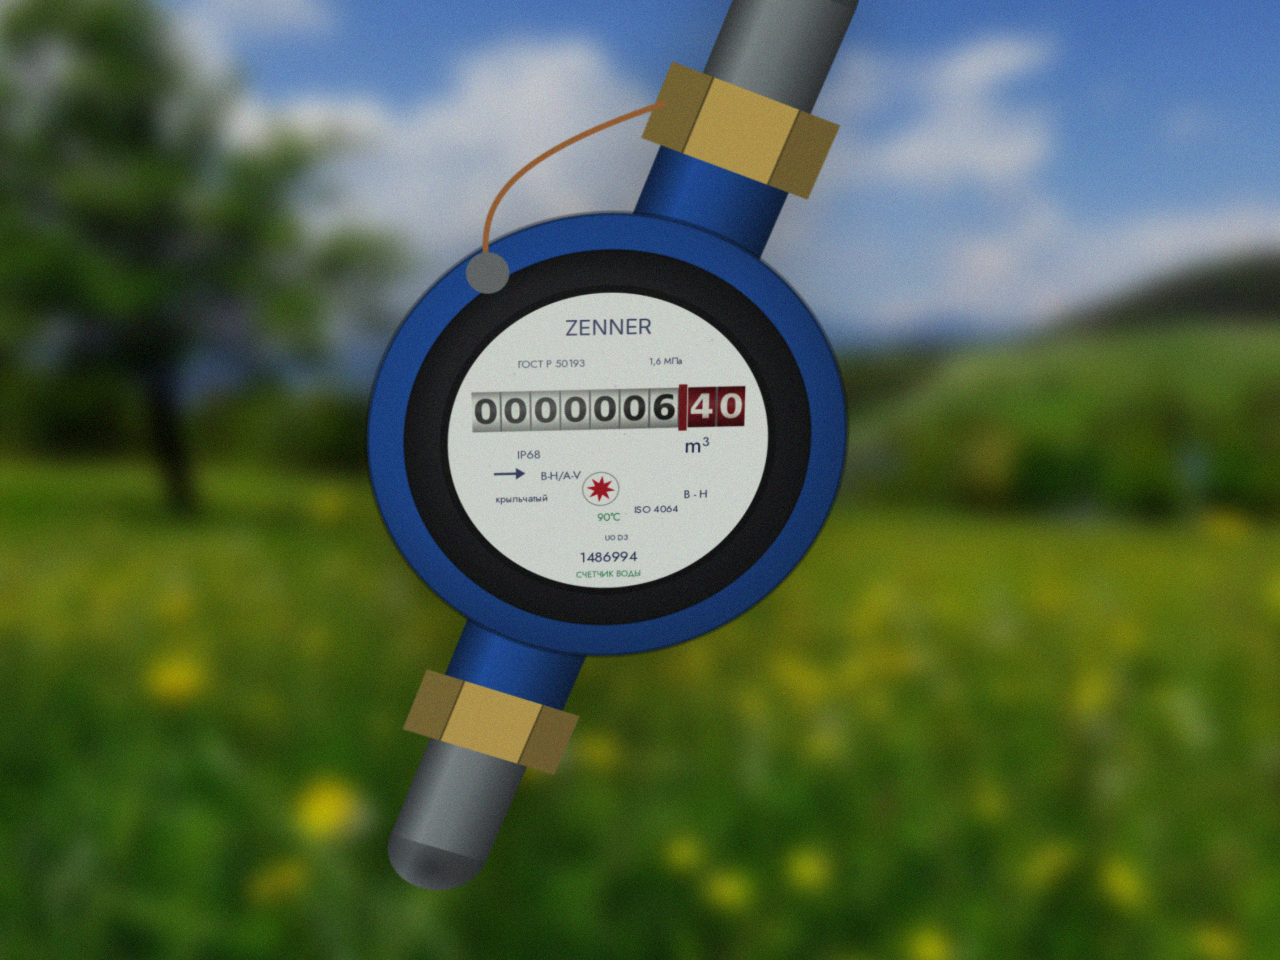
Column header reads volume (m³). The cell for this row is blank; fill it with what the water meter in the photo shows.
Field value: 6.40 m³
